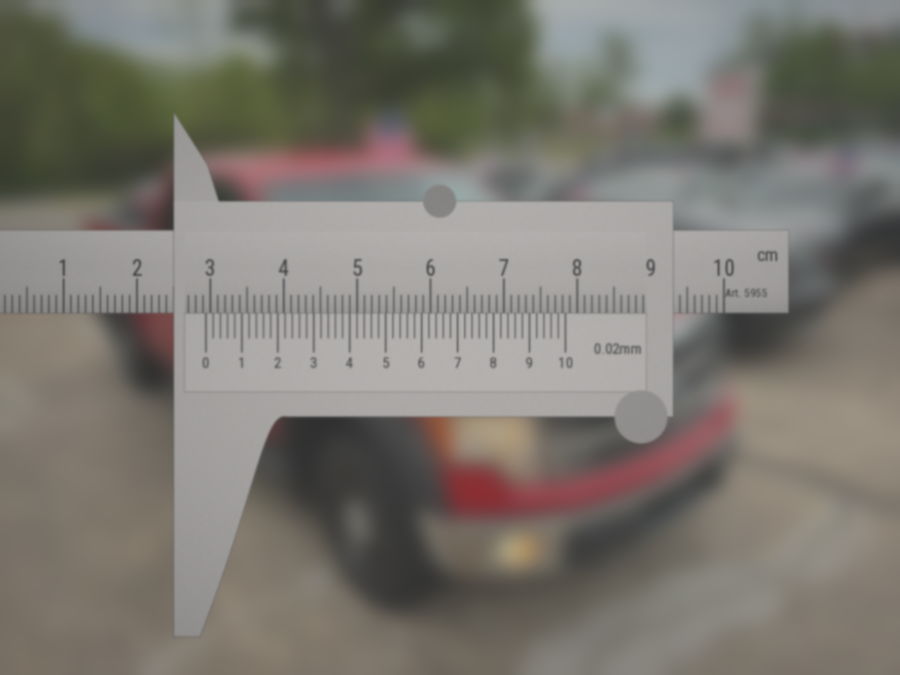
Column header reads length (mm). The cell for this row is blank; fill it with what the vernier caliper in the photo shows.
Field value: 29.4 mm
